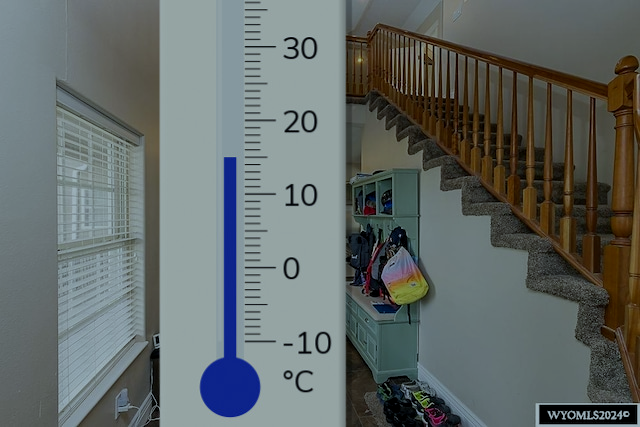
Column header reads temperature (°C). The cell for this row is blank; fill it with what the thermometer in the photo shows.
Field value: 15 °C
